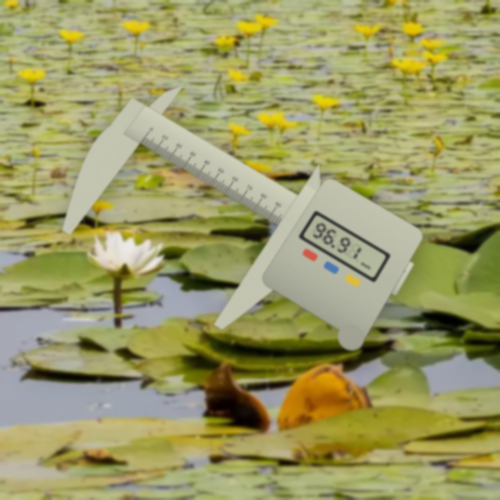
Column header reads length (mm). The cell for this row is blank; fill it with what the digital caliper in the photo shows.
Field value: 96.91 mm
